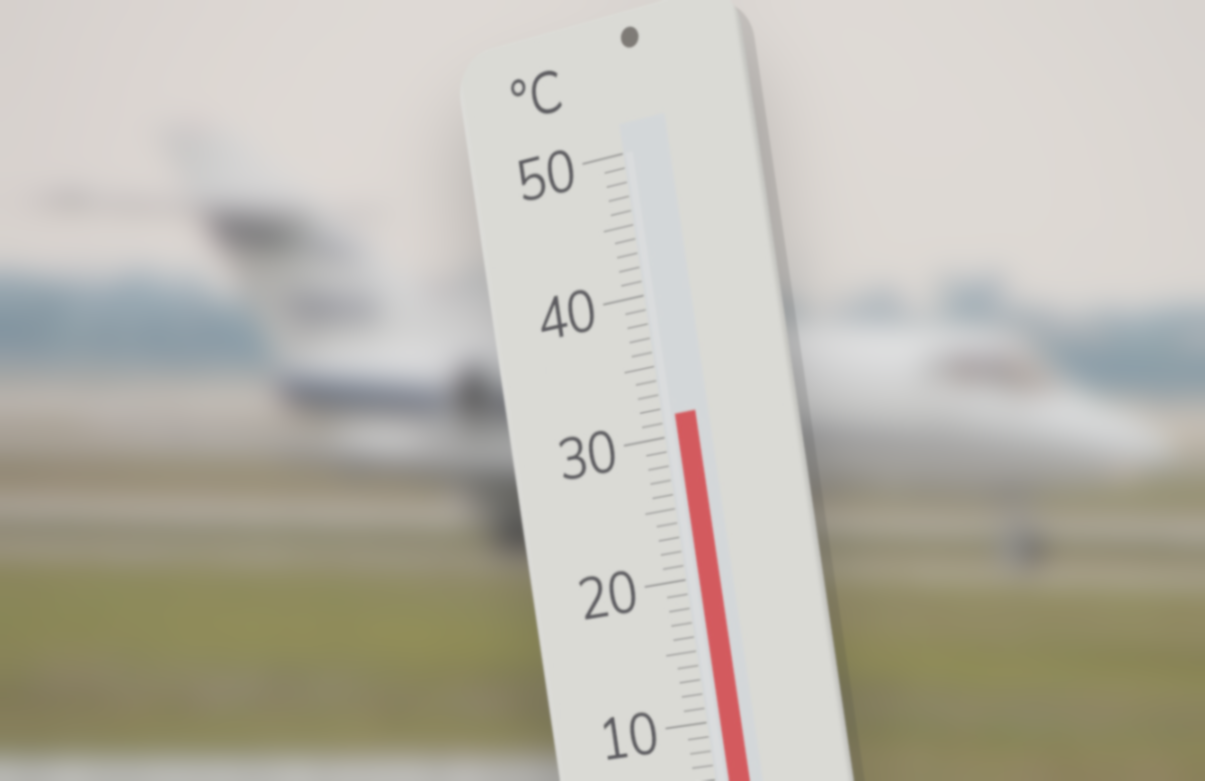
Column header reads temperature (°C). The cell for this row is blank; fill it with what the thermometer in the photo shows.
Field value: 31.5 °C
